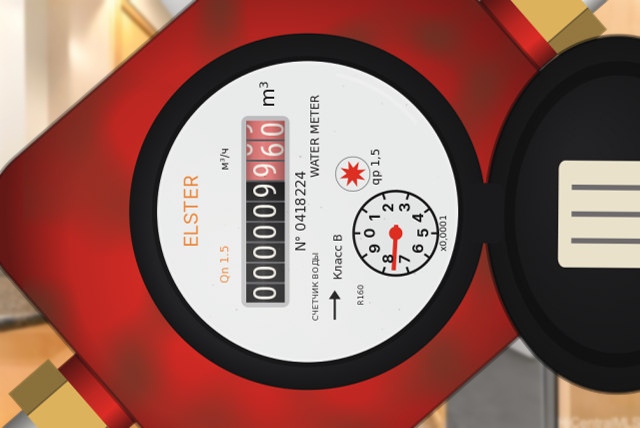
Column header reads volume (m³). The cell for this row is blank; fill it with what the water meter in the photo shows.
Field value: 9.9597 m³
